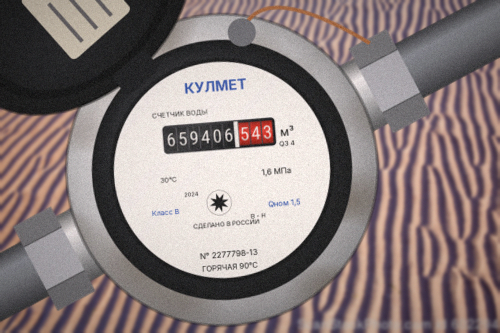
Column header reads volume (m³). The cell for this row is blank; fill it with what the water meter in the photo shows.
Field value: 659406.543 m³
